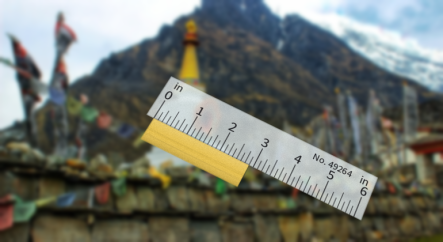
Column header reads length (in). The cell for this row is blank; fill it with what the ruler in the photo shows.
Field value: 2.875 in
